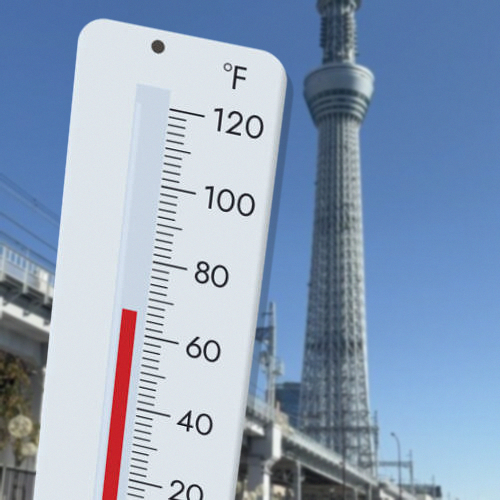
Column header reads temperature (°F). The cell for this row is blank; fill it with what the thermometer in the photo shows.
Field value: 66 °F
